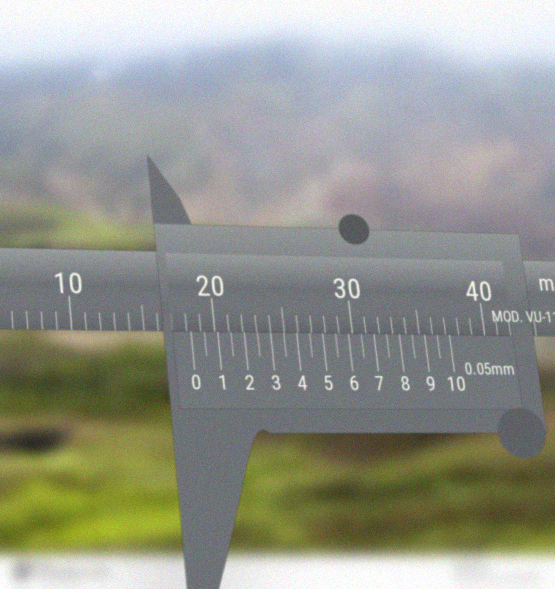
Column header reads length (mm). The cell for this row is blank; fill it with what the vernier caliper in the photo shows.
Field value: 18.3 mm
